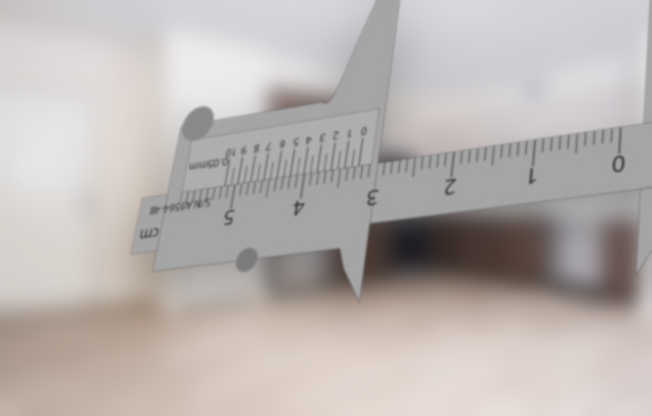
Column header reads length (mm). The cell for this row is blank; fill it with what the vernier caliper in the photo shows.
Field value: 32.5 mm
